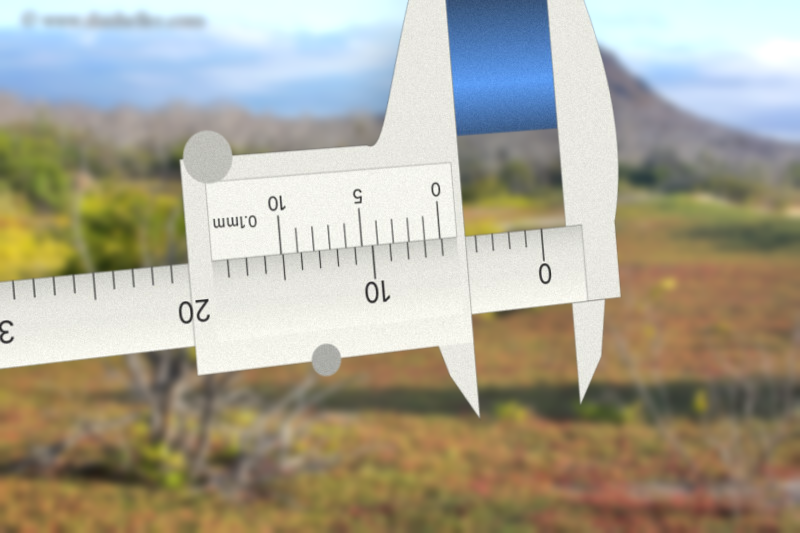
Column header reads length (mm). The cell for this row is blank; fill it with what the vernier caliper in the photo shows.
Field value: 6.1 mm
